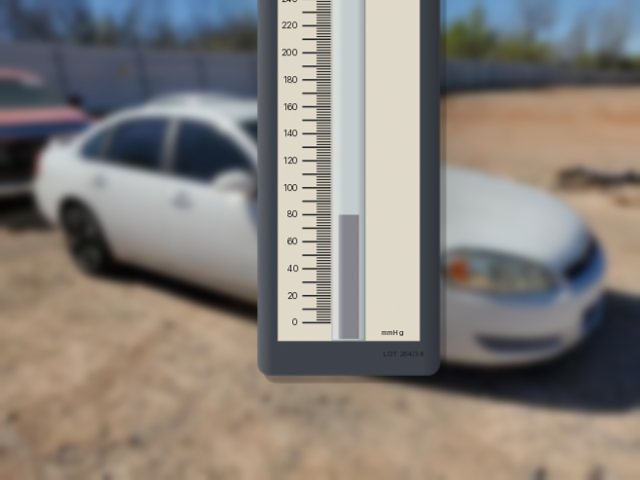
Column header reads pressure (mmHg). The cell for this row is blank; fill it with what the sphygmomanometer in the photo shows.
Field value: 80 mmHg
